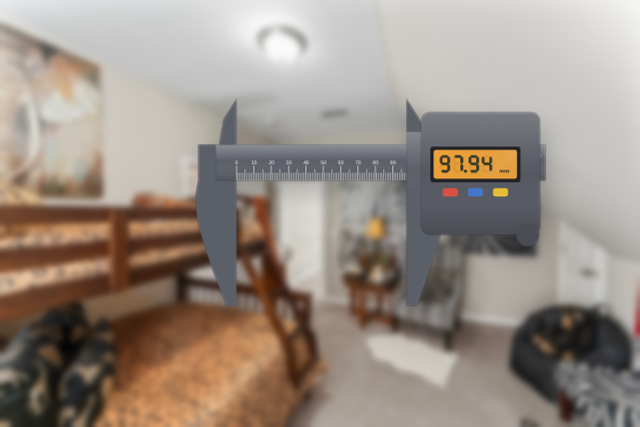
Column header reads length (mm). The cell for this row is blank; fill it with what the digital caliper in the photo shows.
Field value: 97.94 mm
